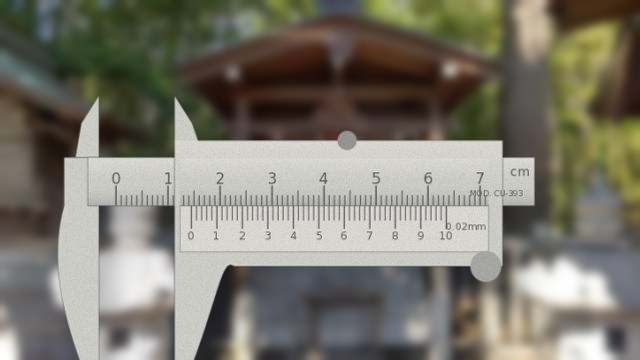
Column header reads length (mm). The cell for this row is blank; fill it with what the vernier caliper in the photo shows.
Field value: 14.5 mm
